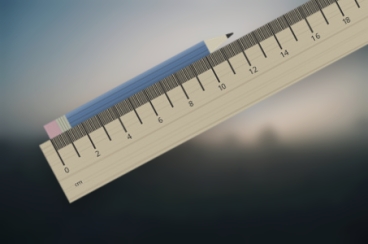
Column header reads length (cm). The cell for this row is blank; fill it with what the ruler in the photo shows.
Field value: 12 cm
